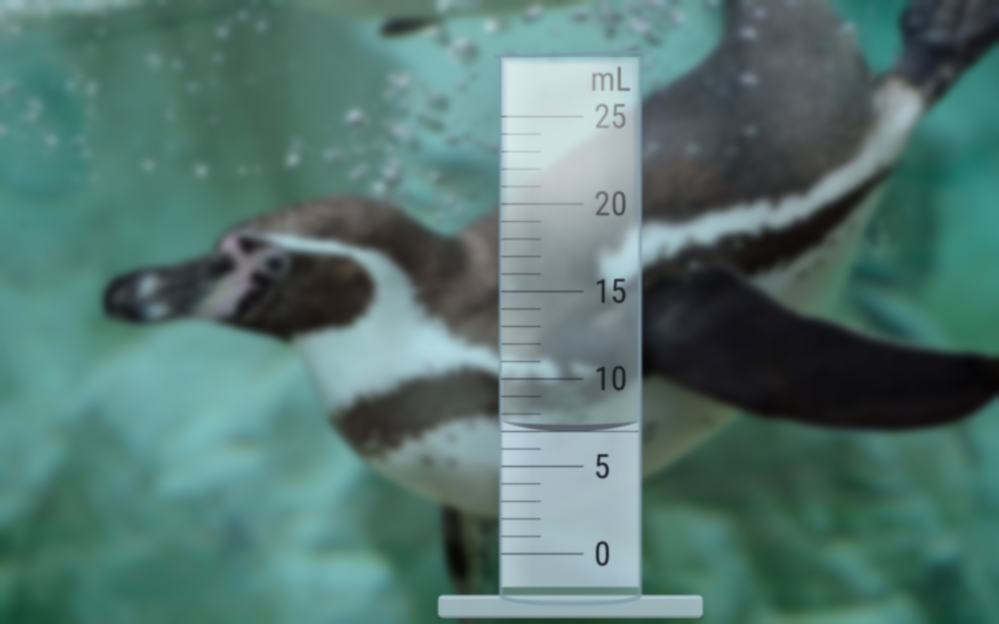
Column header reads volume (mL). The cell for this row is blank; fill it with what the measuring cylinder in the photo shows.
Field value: 7 mL
